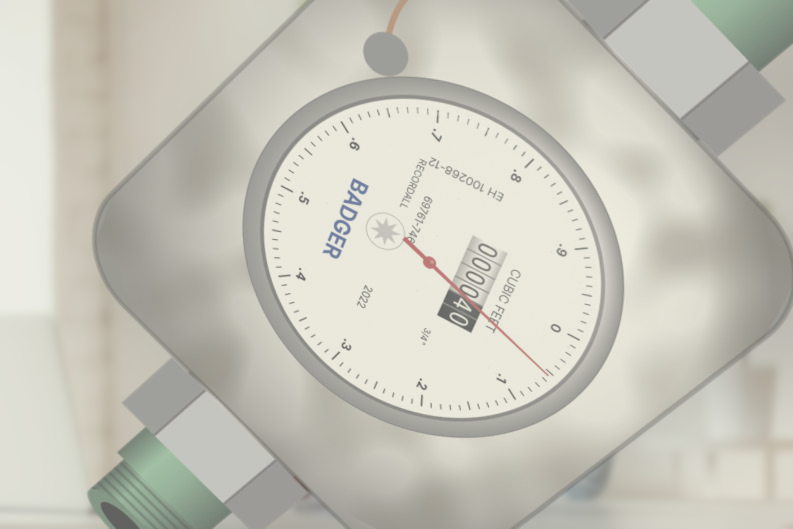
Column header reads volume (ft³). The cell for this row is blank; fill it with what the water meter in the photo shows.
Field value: 40.05 ft³
